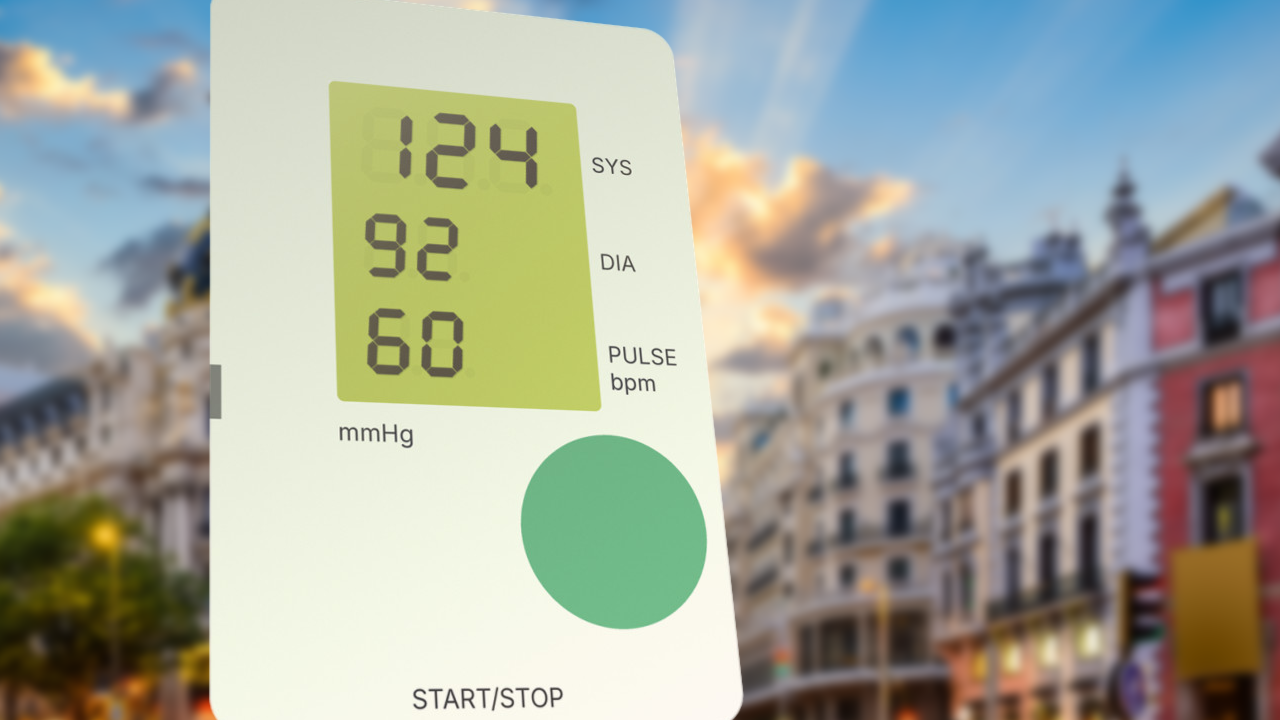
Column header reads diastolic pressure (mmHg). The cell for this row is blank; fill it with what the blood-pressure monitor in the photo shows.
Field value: 92 mmHg
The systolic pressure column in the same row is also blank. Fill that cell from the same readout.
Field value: 124 mmHg
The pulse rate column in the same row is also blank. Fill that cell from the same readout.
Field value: 60 bpm
